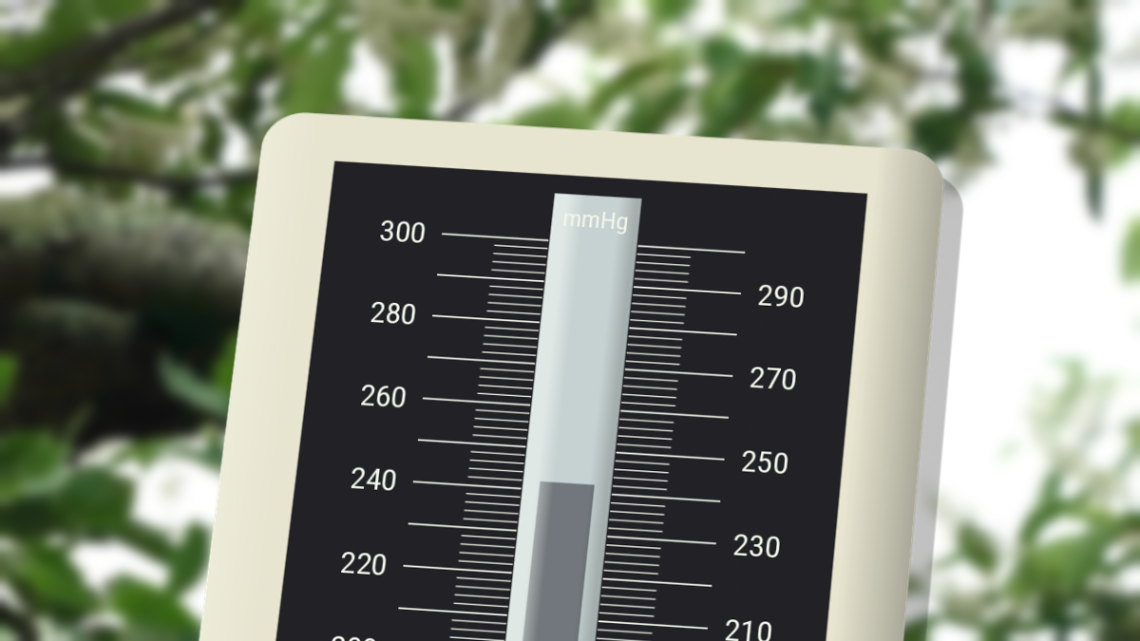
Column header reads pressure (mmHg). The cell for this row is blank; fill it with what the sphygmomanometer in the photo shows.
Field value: 242 mmHg
